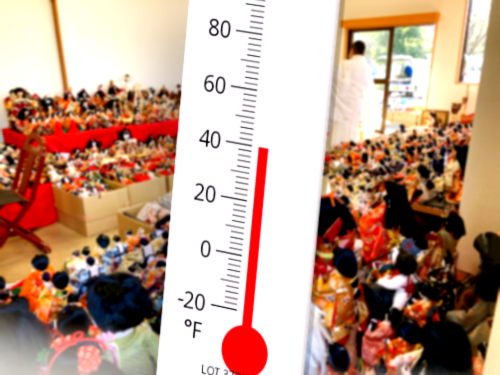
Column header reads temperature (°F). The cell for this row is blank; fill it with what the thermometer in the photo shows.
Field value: 40 °F
